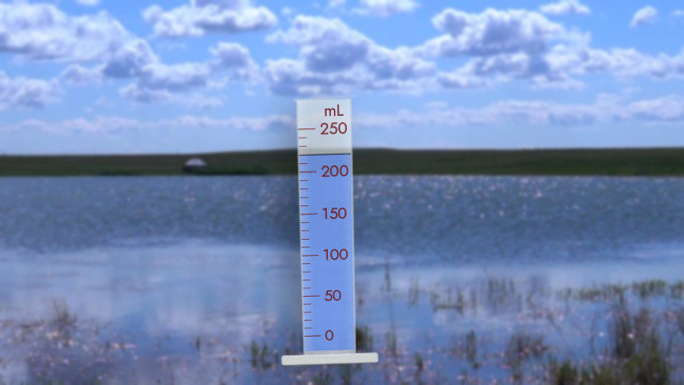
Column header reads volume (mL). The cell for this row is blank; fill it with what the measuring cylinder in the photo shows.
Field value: 220 mL
